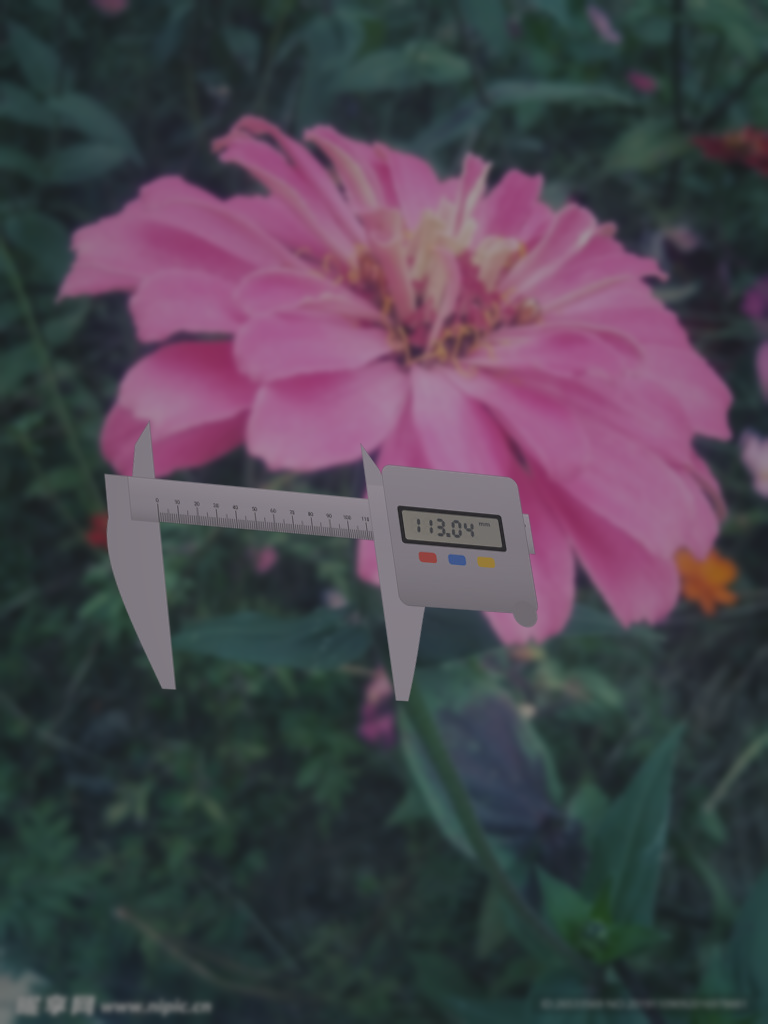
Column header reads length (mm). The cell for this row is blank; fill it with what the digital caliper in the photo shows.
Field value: 113.04 mm
